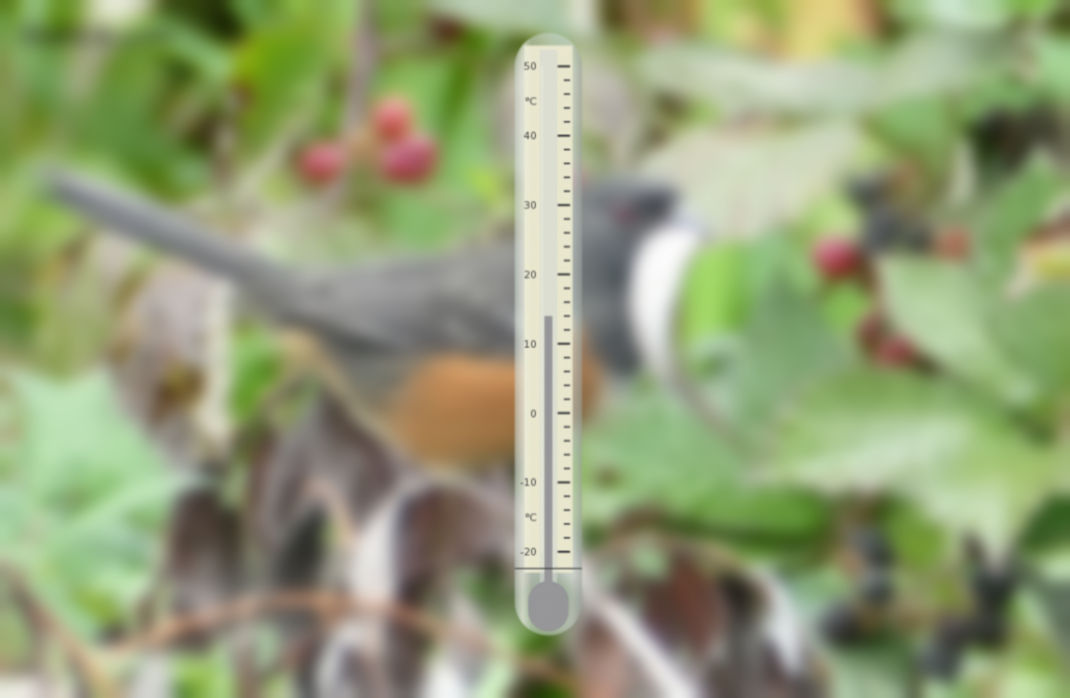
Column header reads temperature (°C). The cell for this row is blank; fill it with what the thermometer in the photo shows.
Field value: 14 °C
